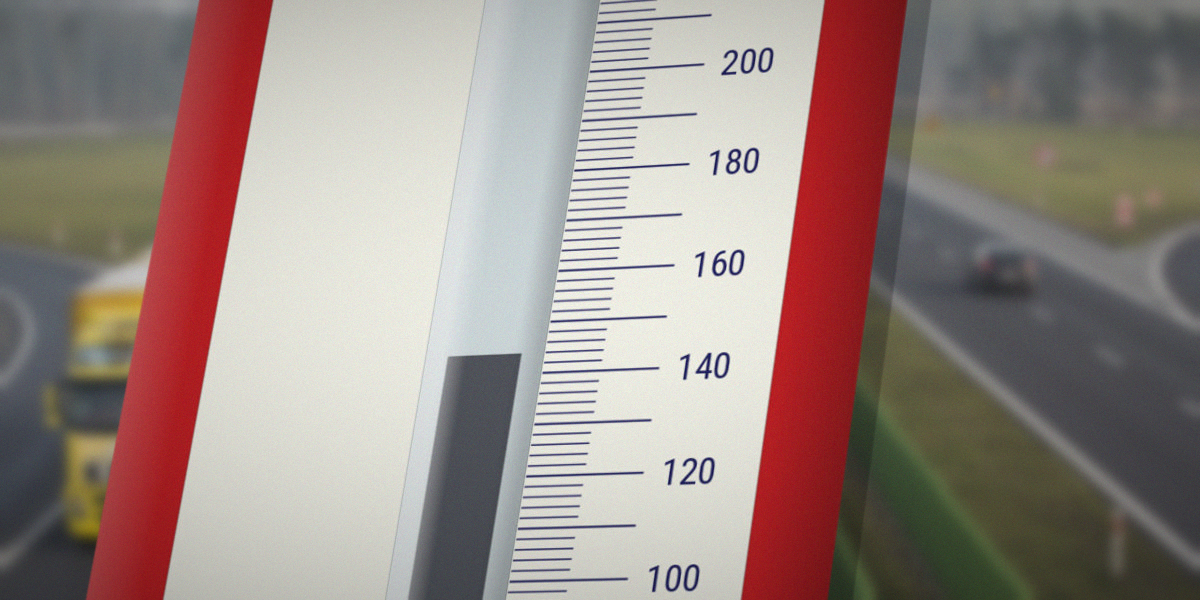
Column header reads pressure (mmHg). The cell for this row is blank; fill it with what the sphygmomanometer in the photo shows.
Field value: 144 mmHg
